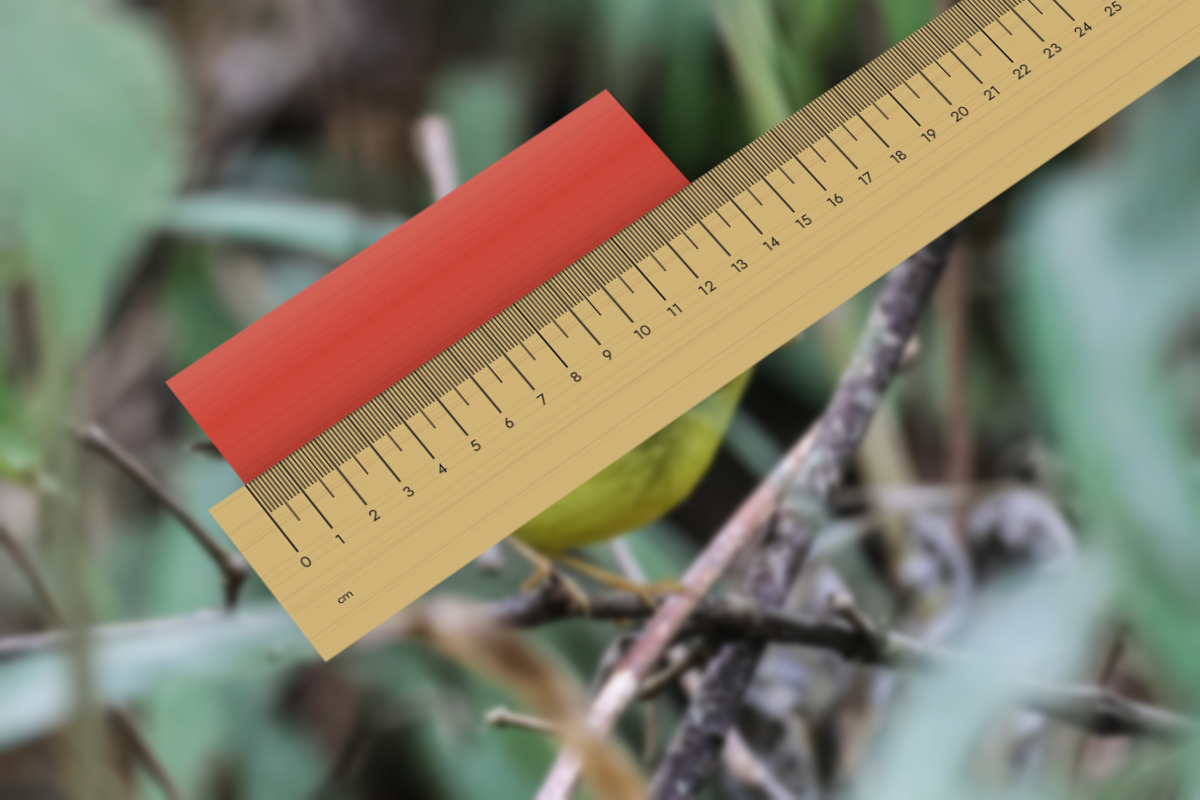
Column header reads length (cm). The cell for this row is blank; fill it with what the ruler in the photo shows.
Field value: 13.5 cm
